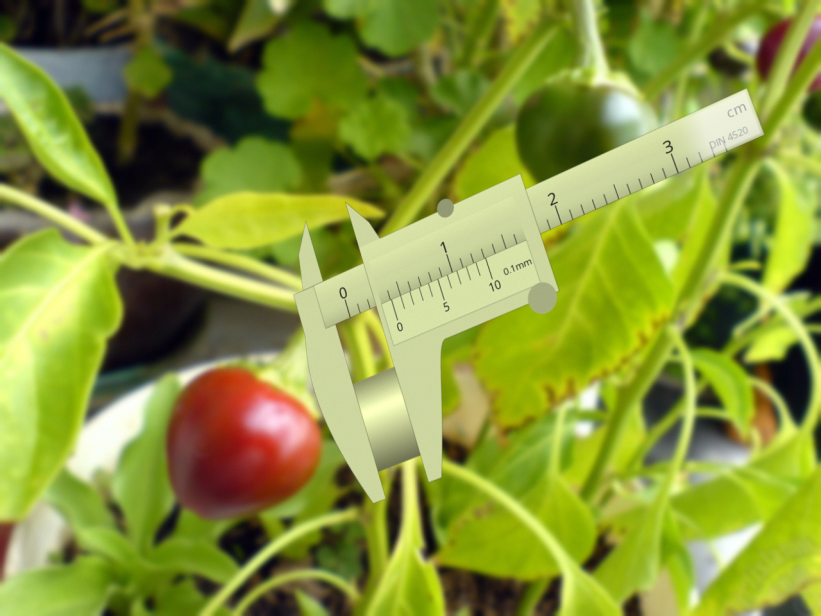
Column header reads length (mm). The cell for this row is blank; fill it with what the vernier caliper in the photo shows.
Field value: 4.1 mm
